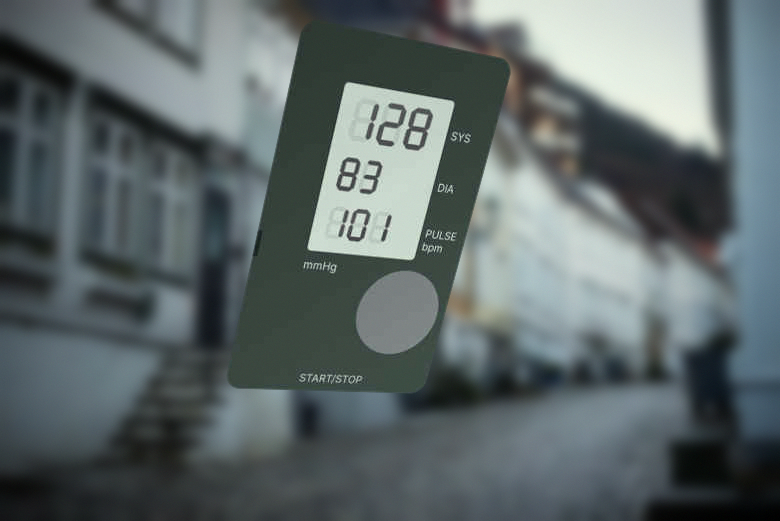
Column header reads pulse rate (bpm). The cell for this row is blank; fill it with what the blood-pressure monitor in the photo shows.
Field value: 101 bpm
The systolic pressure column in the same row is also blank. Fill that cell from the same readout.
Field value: 128 mmHg
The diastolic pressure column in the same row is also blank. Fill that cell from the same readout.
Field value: 83 mmHg
